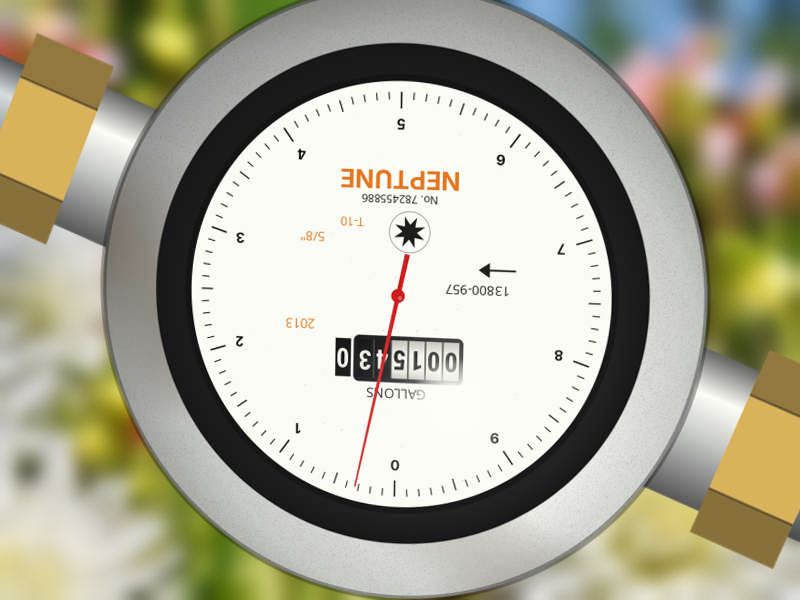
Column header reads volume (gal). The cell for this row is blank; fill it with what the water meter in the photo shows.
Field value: 15430.3 gal
